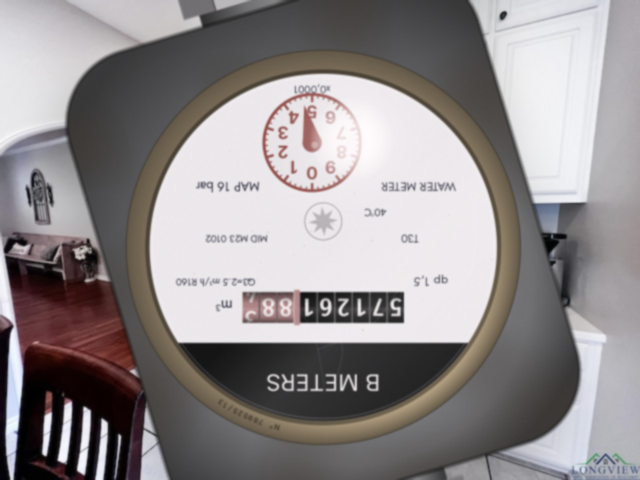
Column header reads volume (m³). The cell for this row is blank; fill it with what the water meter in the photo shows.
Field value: 571261.8834 m³
